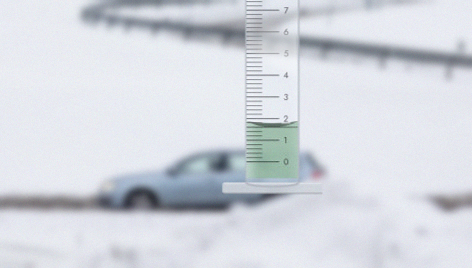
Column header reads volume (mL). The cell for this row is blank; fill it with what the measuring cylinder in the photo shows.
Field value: 1.6 mL
